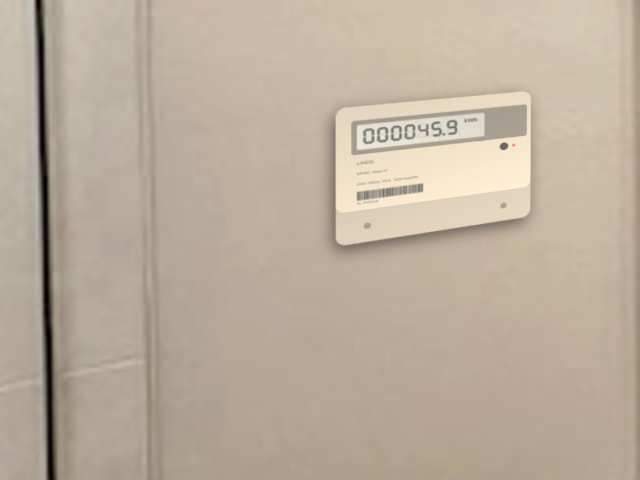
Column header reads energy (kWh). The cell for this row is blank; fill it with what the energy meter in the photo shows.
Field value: 45.9 kWh
